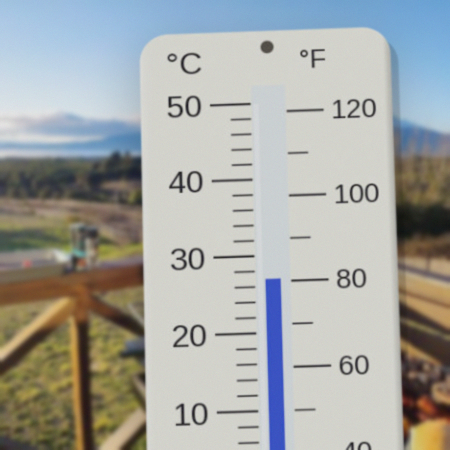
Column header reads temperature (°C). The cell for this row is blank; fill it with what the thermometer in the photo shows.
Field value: 27 °C
